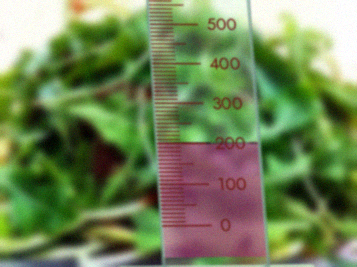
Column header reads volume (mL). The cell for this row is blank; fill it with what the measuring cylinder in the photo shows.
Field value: 200 mL
